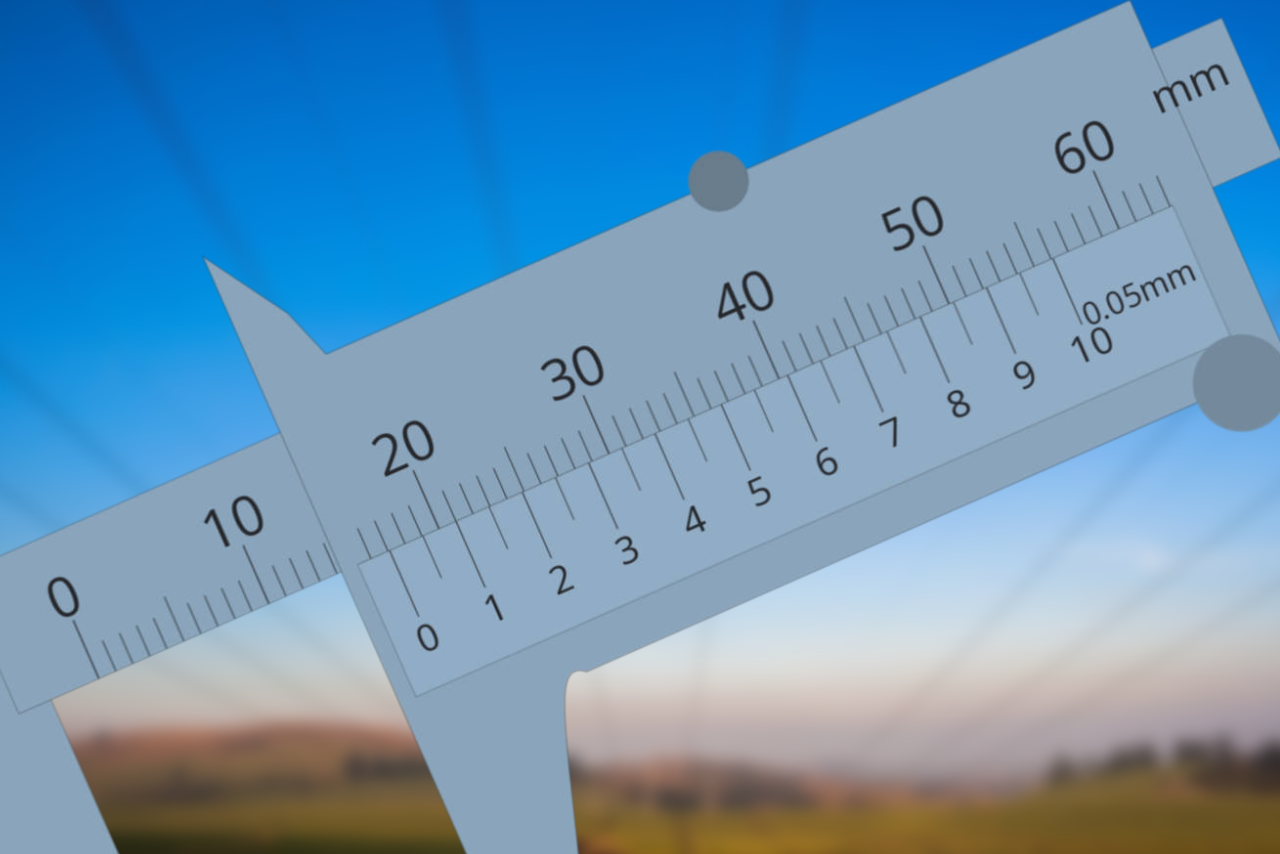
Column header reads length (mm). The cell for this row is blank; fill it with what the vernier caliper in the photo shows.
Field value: 17.1 mm
